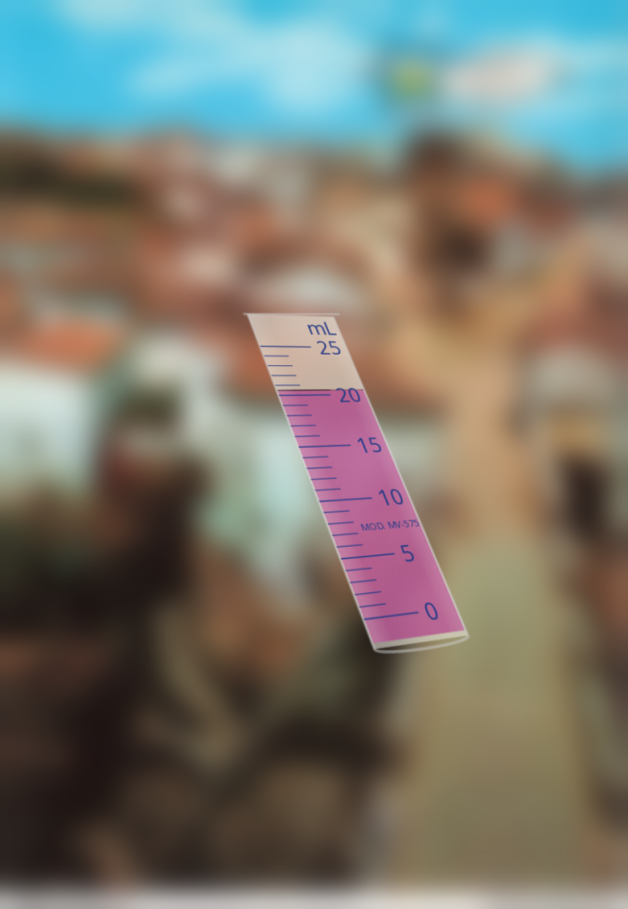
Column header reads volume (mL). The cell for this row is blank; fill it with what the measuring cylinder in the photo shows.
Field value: 20.5 mL
